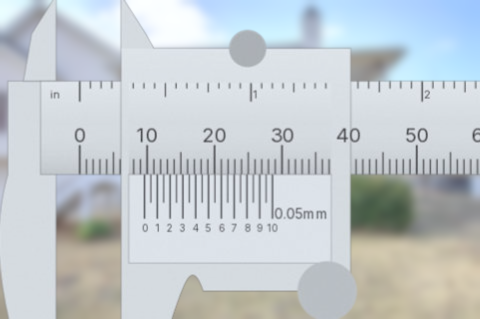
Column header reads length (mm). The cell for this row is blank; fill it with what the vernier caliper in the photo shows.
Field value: 9.6 mm
